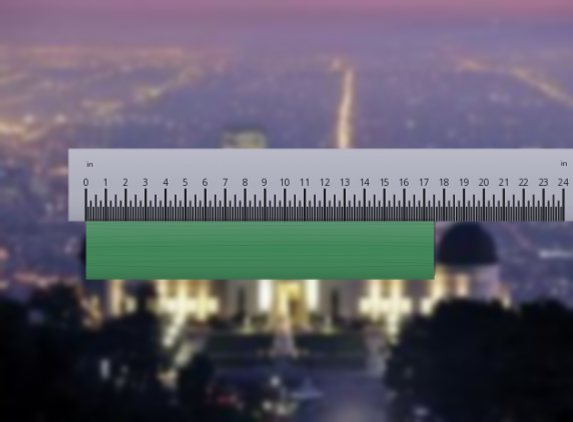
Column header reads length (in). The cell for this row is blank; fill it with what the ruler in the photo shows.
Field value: 17.5 in
